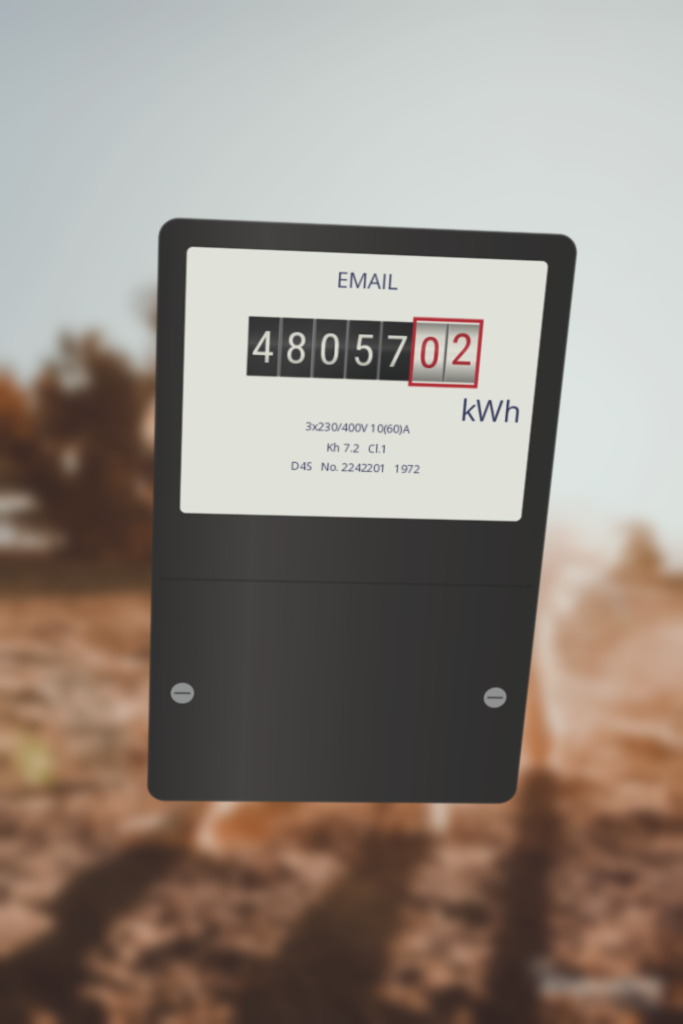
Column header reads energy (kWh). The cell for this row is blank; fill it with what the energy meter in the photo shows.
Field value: 48057.02 kWh
